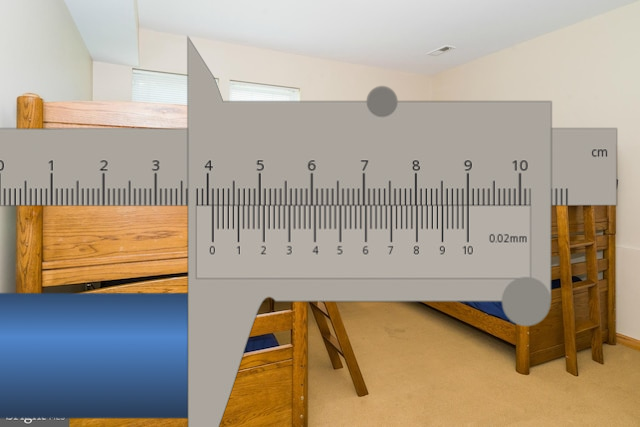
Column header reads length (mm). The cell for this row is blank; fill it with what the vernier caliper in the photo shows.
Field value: 41.0 mm
